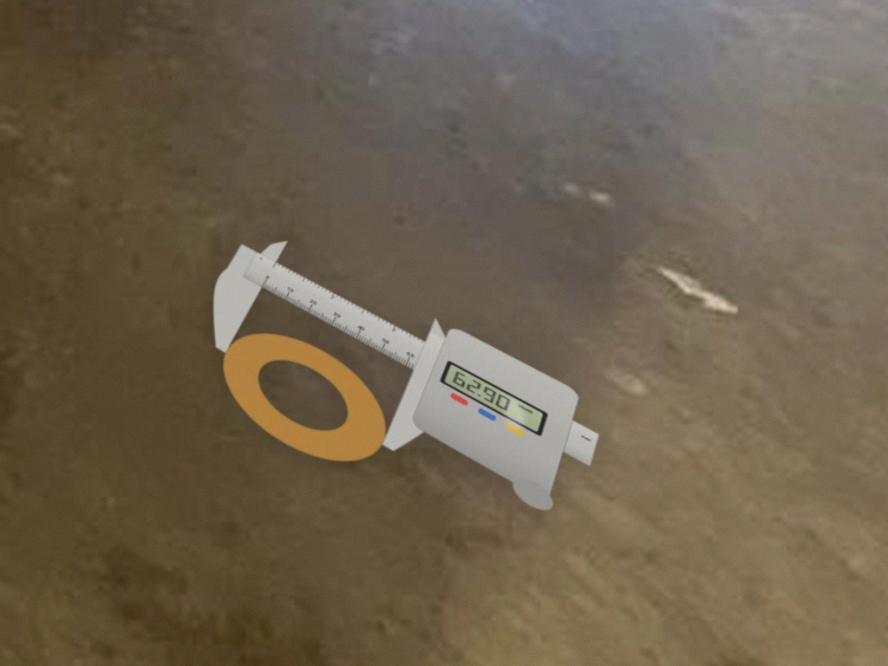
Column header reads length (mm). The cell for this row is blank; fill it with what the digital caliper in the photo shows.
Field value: 62.90 mm
